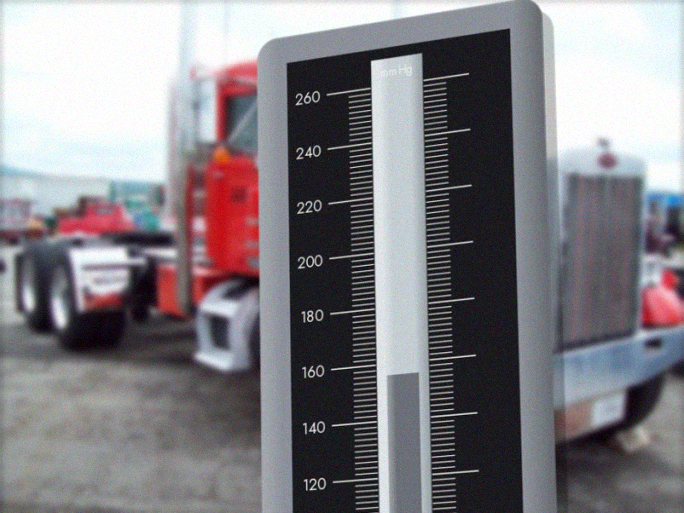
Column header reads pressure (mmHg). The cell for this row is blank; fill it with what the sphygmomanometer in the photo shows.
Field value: 156 mmHg
